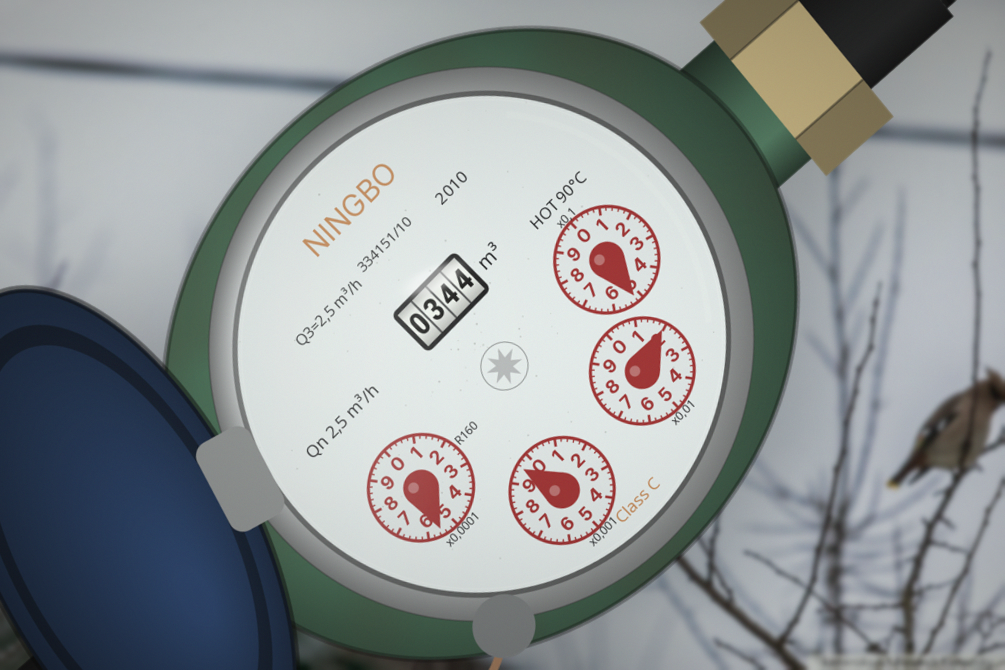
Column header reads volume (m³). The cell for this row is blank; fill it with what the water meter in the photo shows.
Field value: 344.5195 m³
